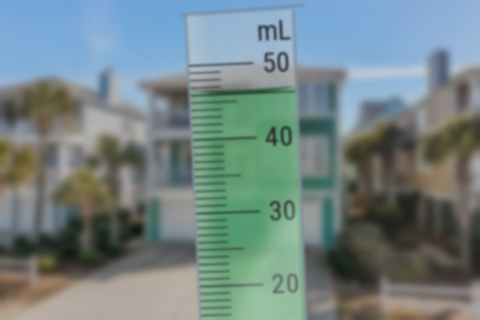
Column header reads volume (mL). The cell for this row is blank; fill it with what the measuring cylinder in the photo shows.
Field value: 46 mL
